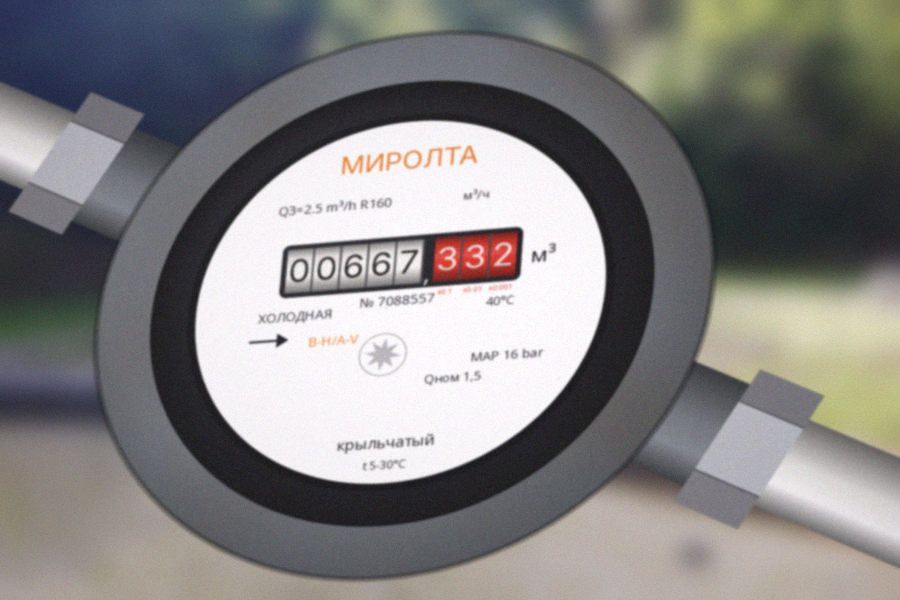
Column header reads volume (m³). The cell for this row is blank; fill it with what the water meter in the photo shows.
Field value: 667.332 m³
